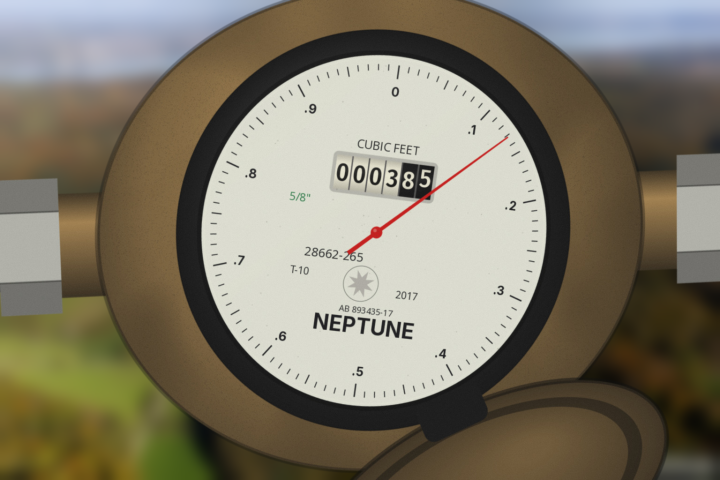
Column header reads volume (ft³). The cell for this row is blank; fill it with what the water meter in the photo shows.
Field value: 385.13 ft³
